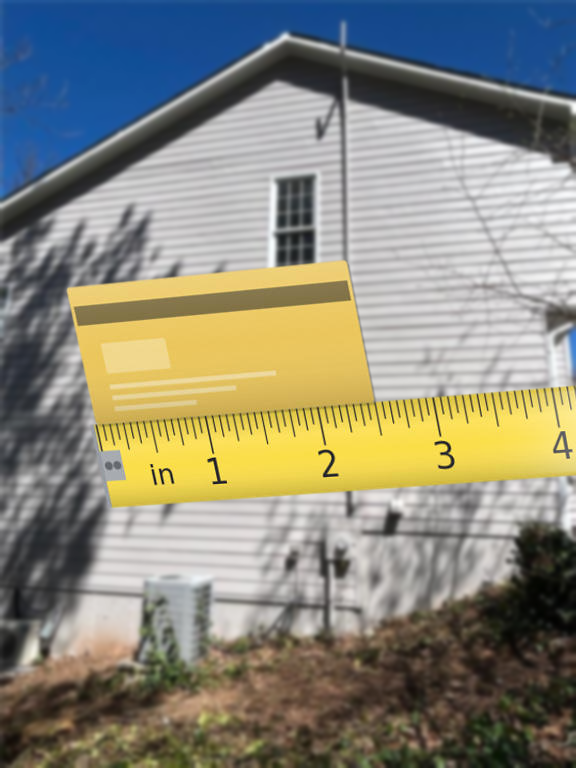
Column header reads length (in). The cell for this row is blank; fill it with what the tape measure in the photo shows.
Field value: 2.5 in
